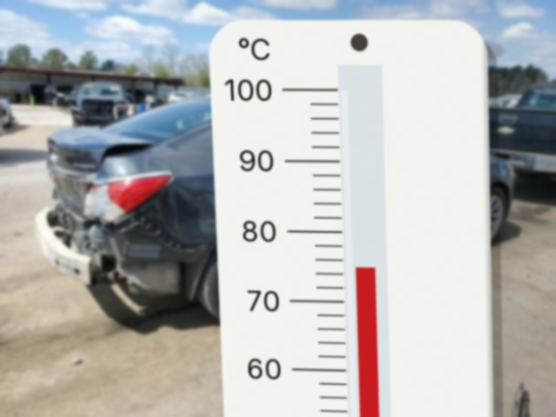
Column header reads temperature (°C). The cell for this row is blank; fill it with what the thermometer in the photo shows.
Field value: 75 °C
